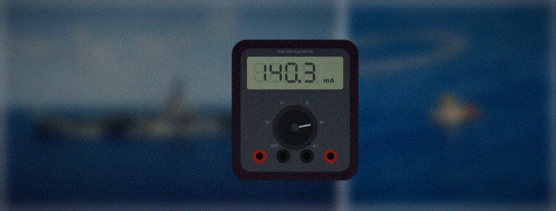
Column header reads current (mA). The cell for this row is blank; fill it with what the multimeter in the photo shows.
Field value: 140.3 mA
